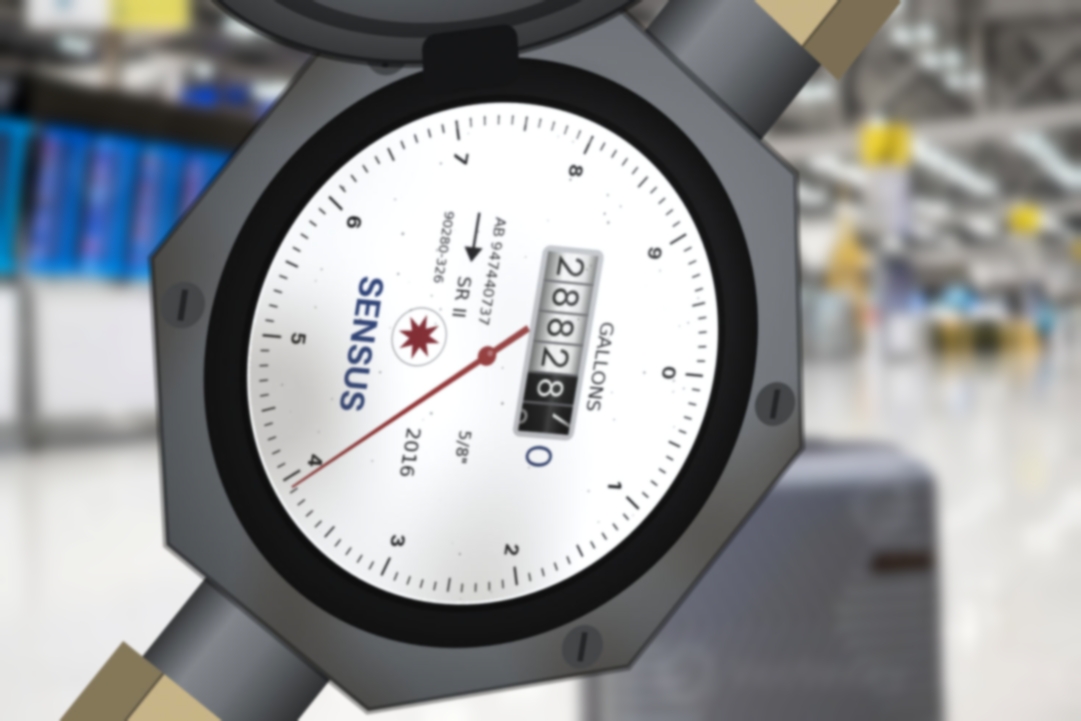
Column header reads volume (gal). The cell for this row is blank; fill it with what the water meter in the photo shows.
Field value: 2882873.9 gal
